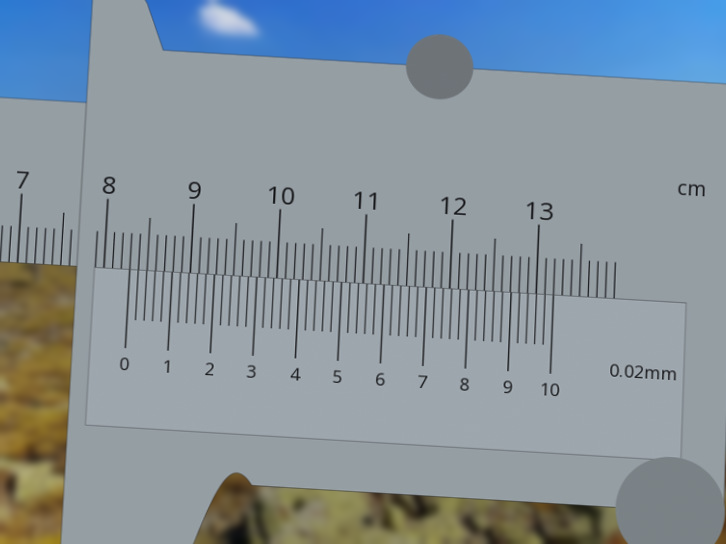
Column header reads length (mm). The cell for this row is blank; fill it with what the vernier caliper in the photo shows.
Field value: 83.0 mm
